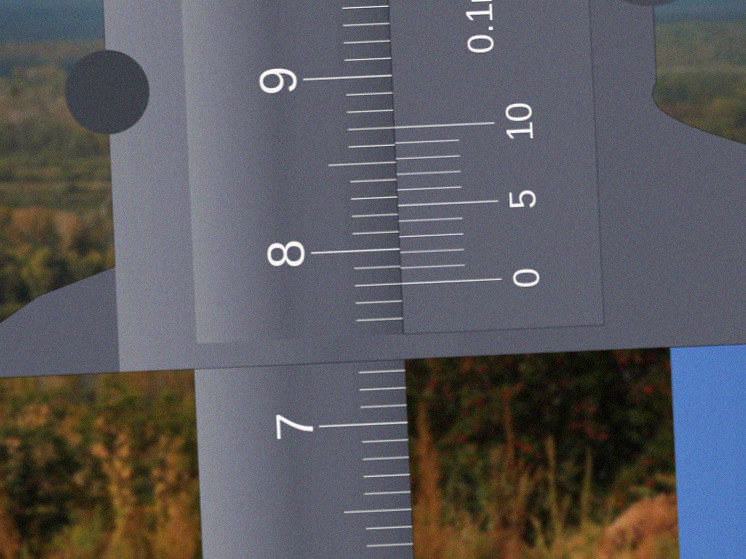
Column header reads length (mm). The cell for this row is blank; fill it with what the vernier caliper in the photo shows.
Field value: 78.0 mm
